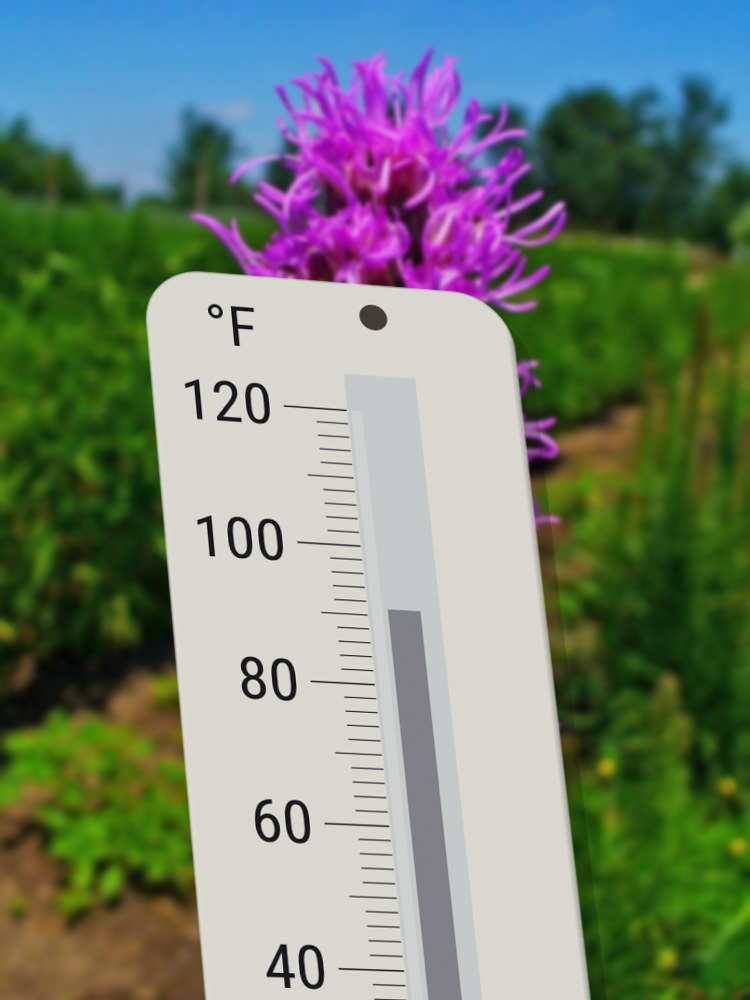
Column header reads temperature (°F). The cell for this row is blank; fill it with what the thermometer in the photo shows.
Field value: 91 °F
